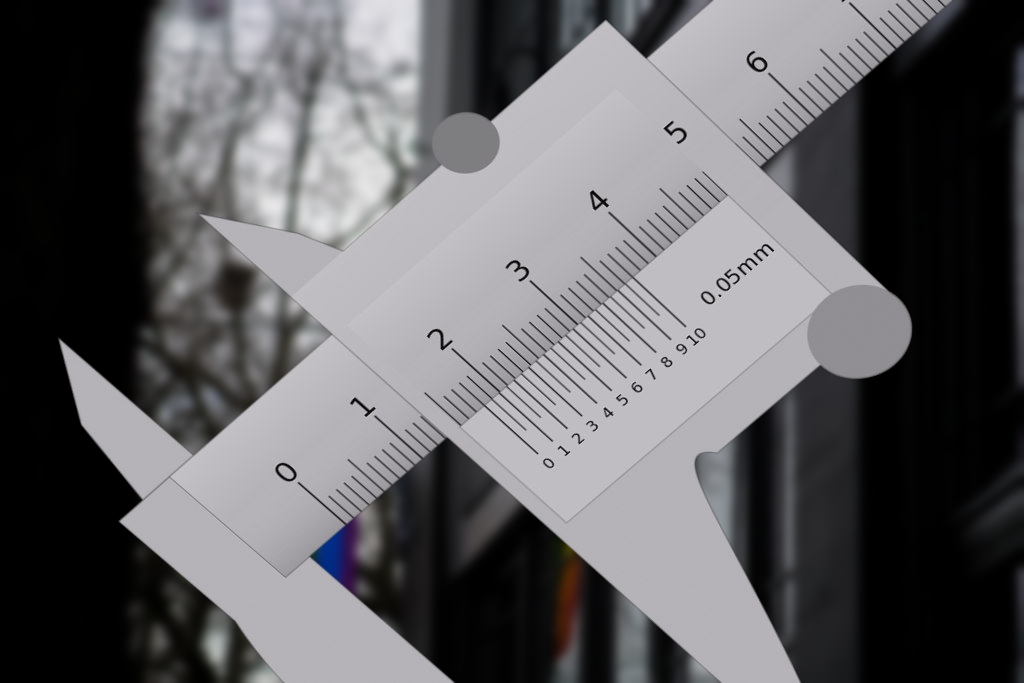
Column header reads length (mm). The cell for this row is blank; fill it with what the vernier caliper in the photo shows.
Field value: 18.0 mm
